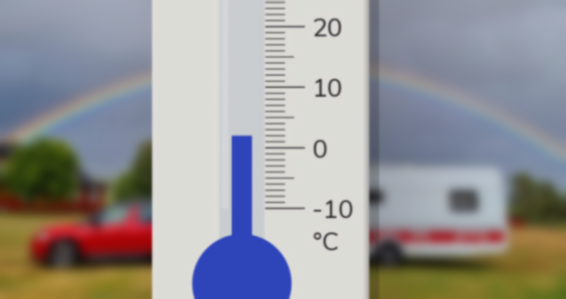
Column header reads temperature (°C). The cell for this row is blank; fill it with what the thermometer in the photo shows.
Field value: 2 °C
